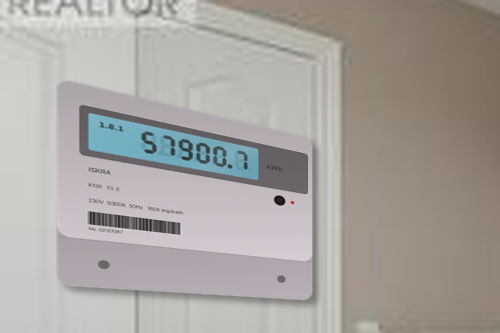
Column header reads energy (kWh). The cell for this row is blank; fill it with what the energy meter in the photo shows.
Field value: 57900.7 kWh
